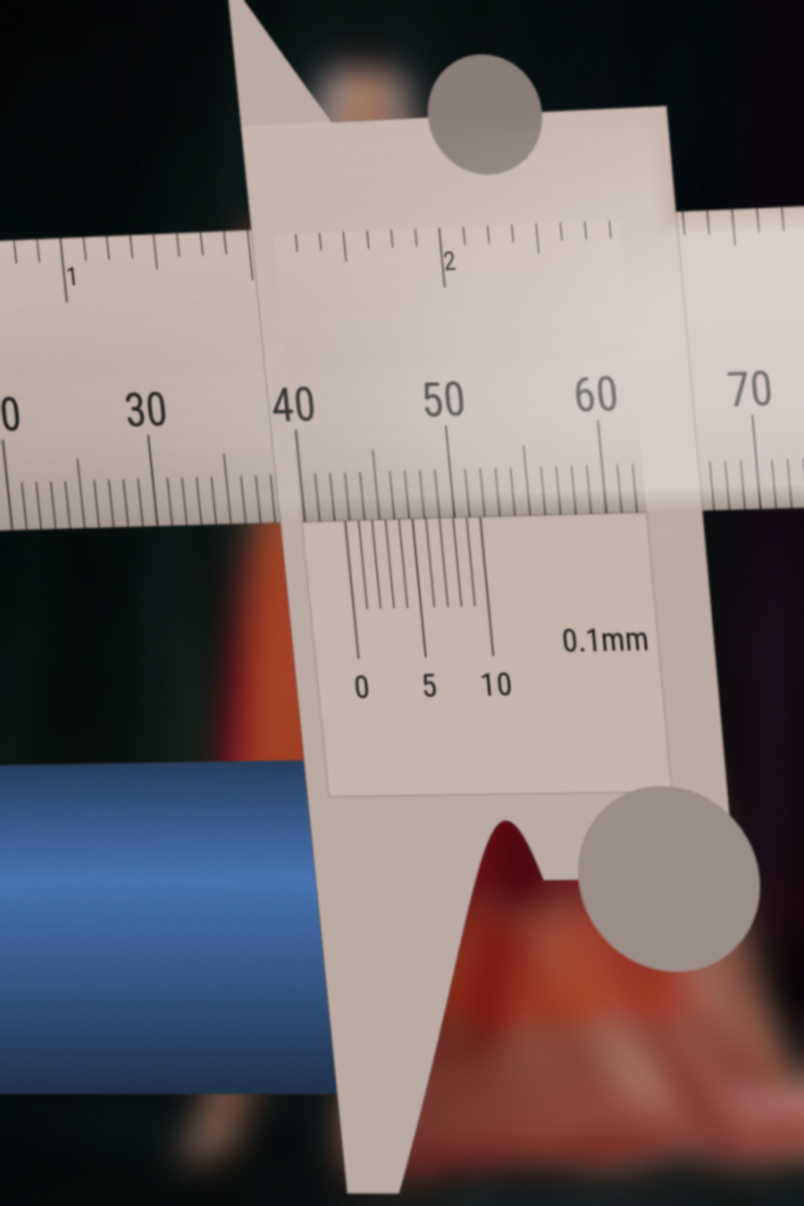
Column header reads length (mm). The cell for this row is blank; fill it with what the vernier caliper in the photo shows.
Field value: 42.7 mm
